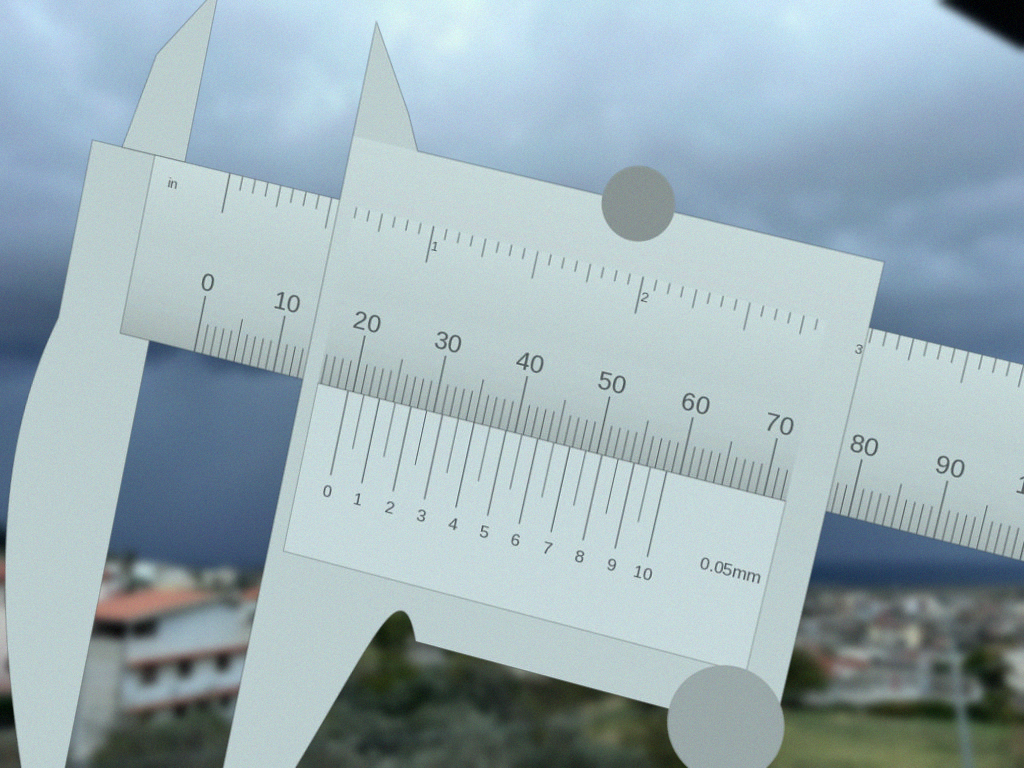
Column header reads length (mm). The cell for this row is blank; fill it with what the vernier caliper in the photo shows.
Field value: 19.4 mm
